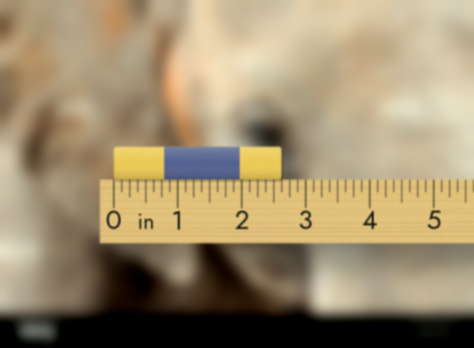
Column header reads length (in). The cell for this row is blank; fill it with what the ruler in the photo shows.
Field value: 2.625 in
